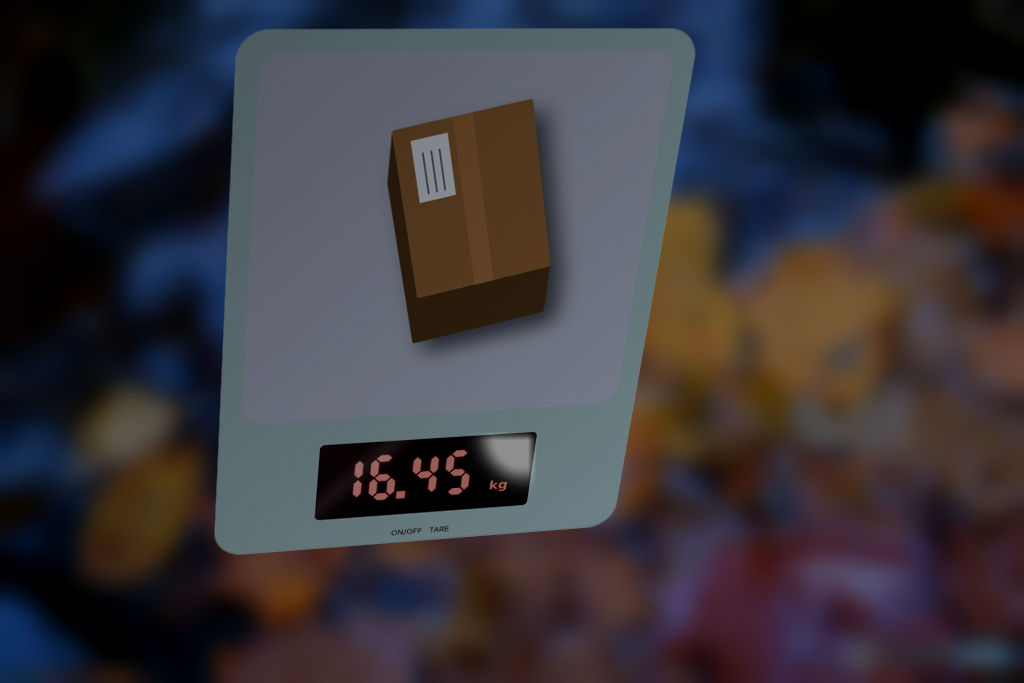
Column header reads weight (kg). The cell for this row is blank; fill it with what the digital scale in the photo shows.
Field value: 16.45 kg
